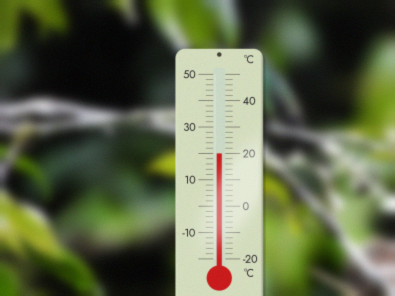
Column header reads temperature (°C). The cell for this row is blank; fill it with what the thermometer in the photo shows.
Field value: 20 °C
